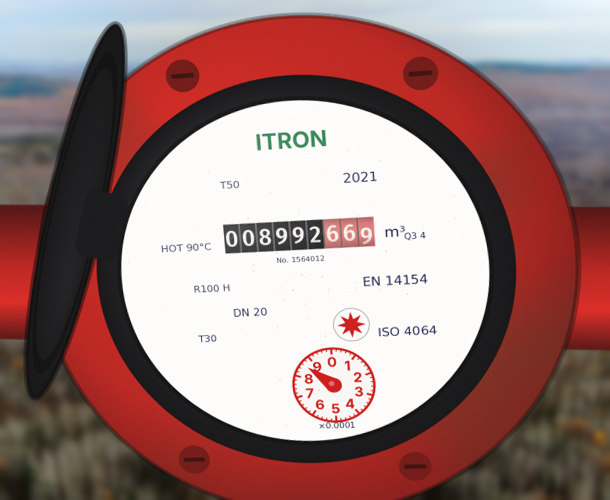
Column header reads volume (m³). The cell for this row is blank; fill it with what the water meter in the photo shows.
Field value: 8992.6688 m³
